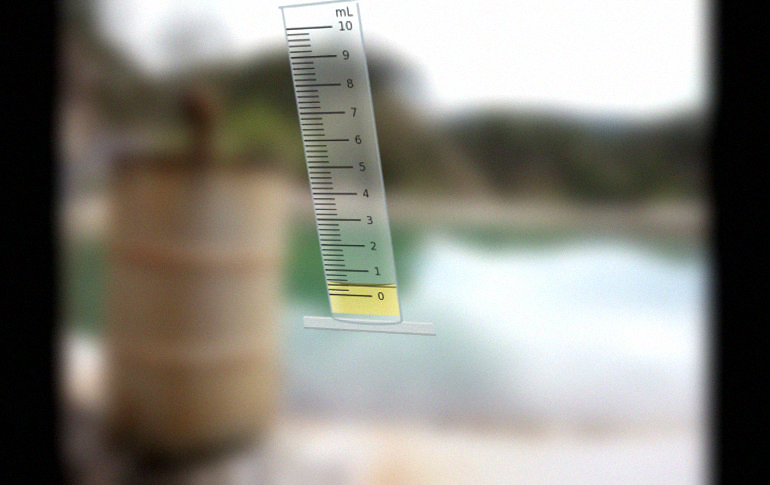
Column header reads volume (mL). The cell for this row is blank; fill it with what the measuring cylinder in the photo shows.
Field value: 0.4 mL
